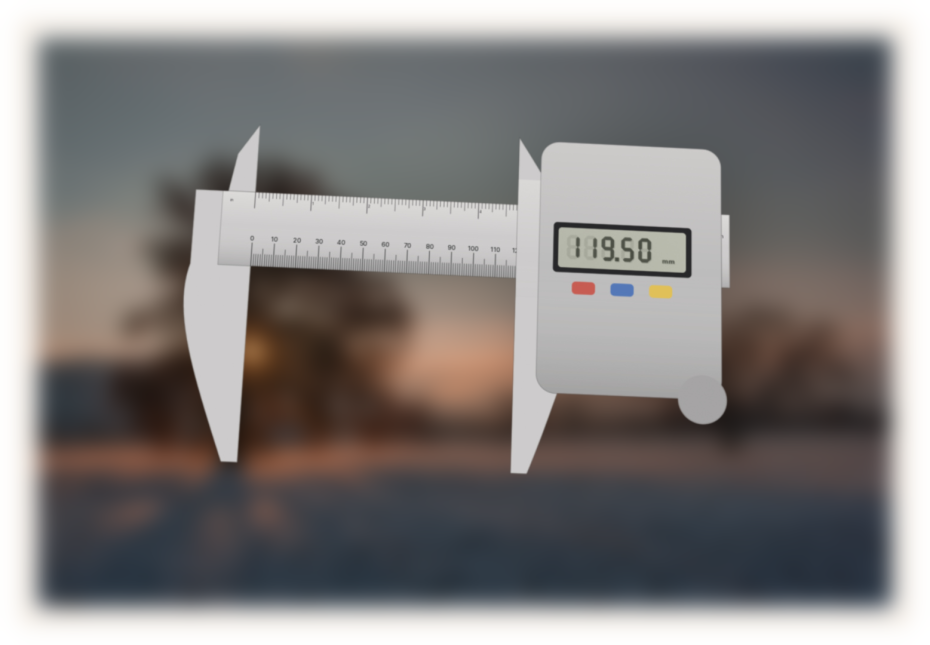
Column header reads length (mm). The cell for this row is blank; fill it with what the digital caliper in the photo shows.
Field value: 119.50 mm
